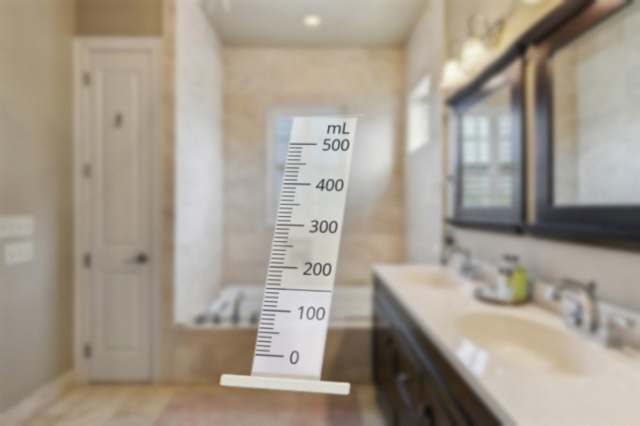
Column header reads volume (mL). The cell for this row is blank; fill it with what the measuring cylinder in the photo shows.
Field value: 150 mL
